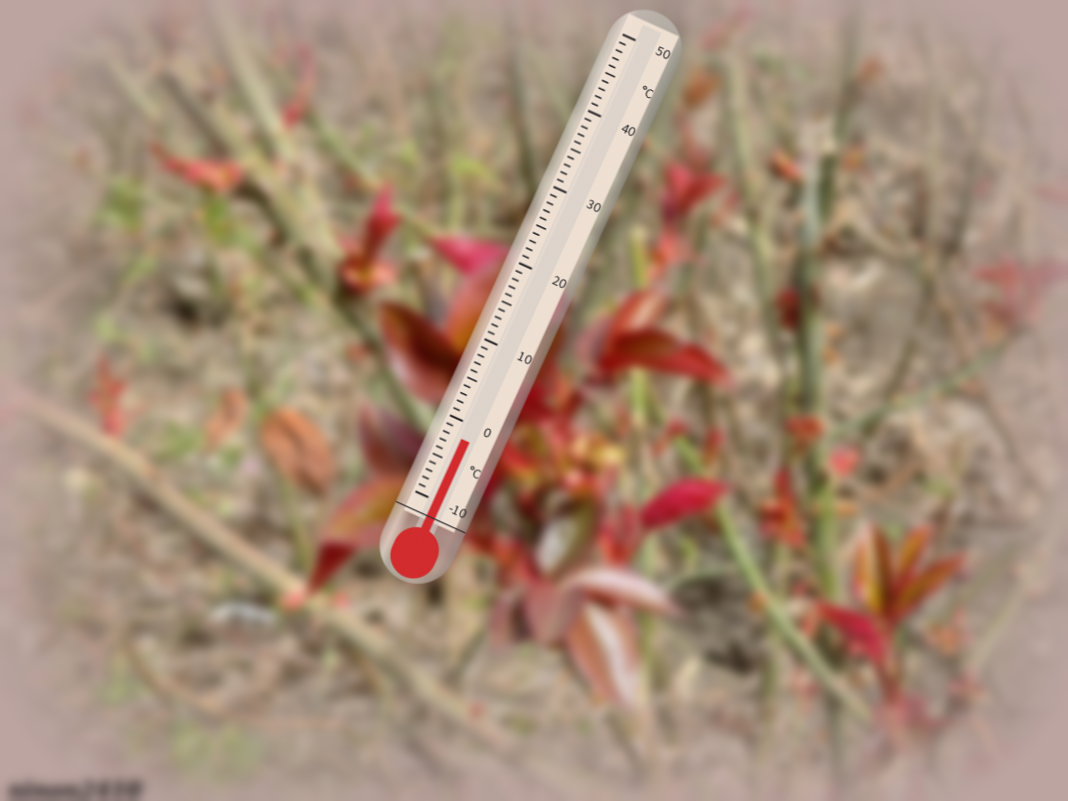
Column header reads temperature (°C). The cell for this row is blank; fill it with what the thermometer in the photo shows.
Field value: -2 °C
